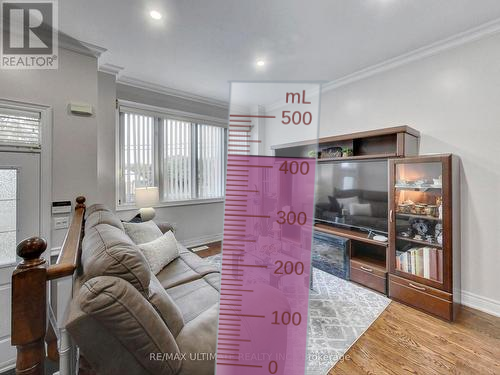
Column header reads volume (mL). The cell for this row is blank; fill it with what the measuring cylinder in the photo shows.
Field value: 420 mL
